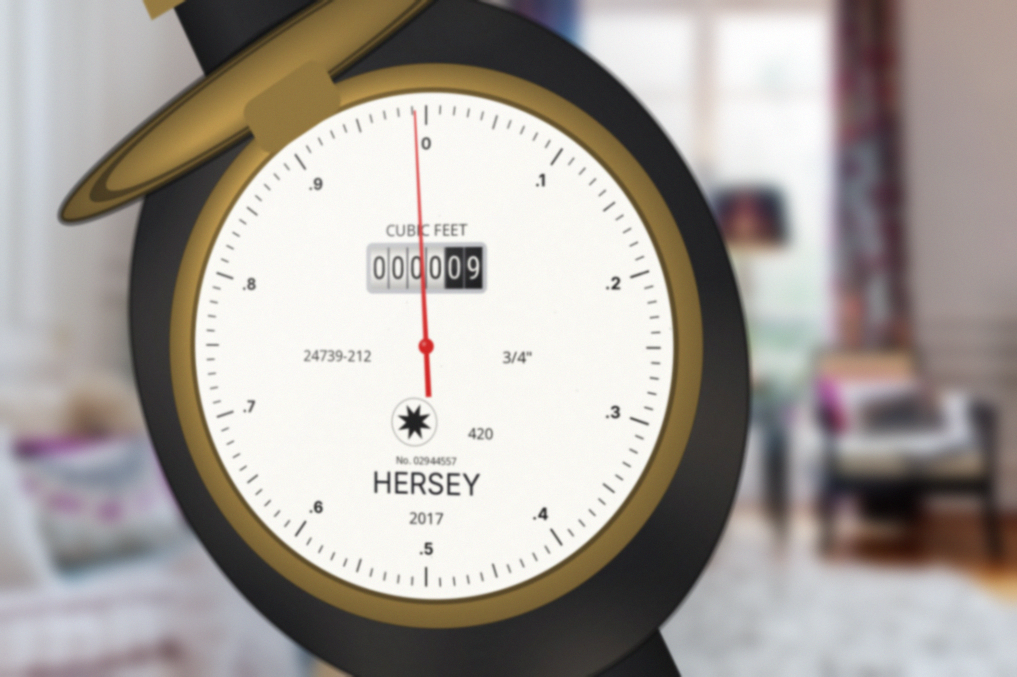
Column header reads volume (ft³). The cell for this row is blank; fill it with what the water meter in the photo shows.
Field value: 8.99 ft³
